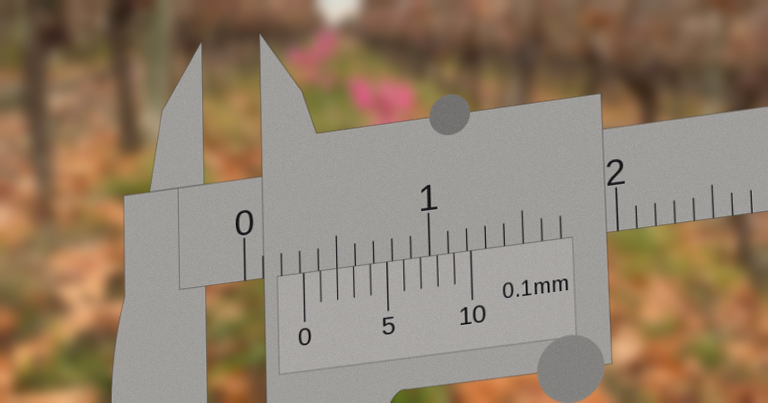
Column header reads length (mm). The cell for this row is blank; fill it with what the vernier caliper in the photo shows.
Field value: 3.2 mm
